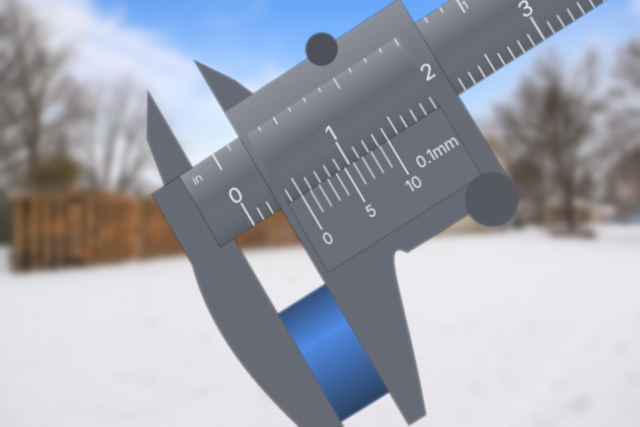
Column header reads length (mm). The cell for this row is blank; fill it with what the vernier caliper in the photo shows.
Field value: 5.0 mm
